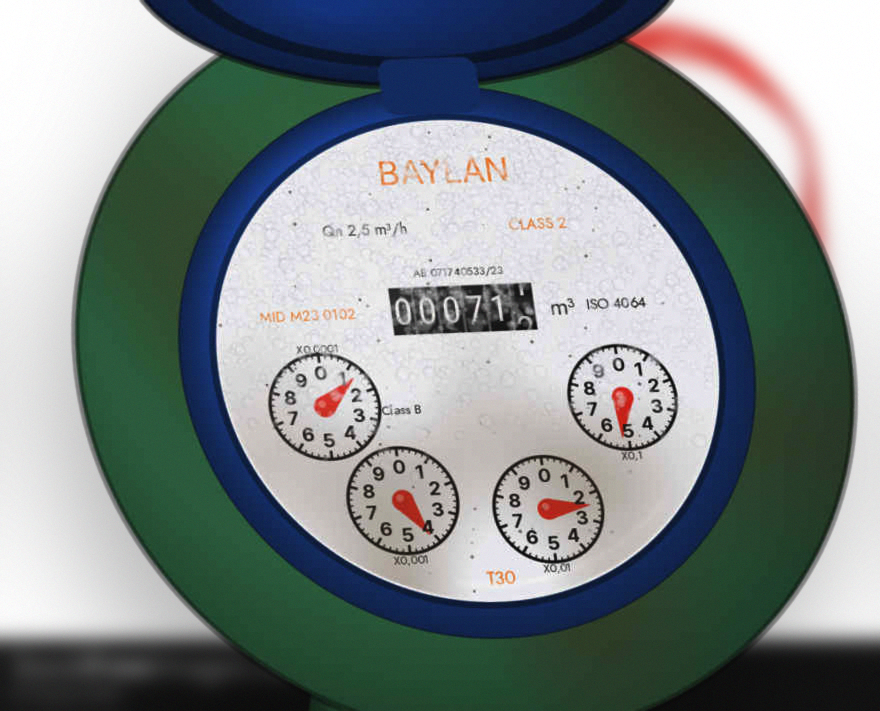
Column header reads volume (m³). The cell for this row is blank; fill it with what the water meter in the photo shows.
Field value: 711.5241 m³
